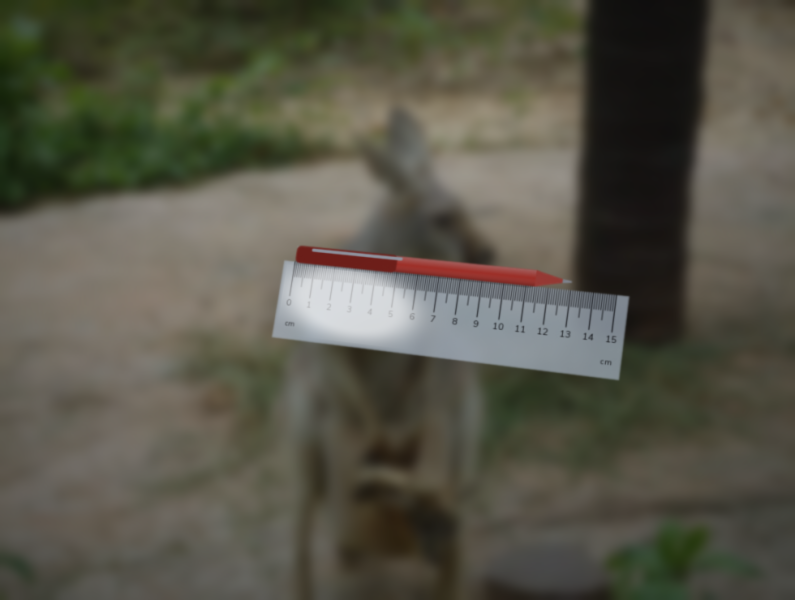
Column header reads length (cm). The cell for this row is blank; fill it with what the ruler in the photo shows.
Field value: 13 cm
